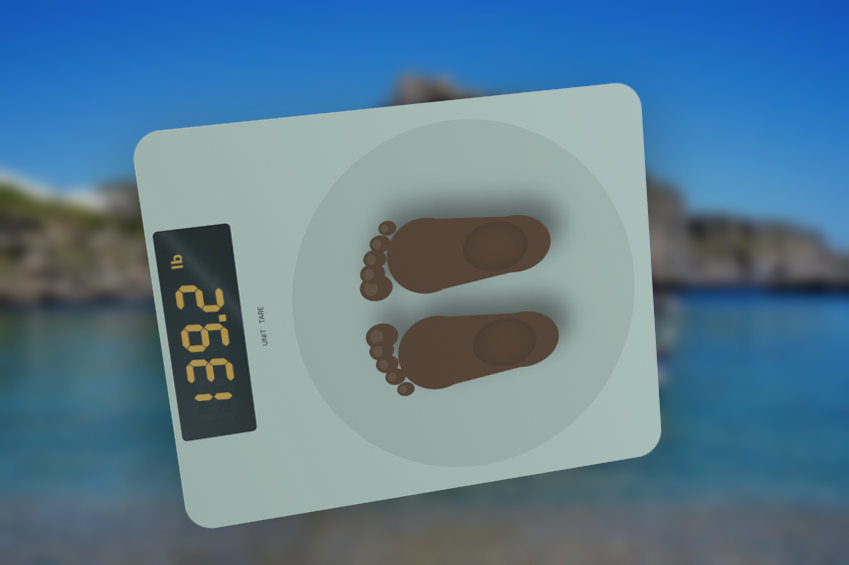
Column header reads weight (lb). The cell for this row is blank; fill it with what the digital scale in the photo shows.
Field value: 139.2 lb
